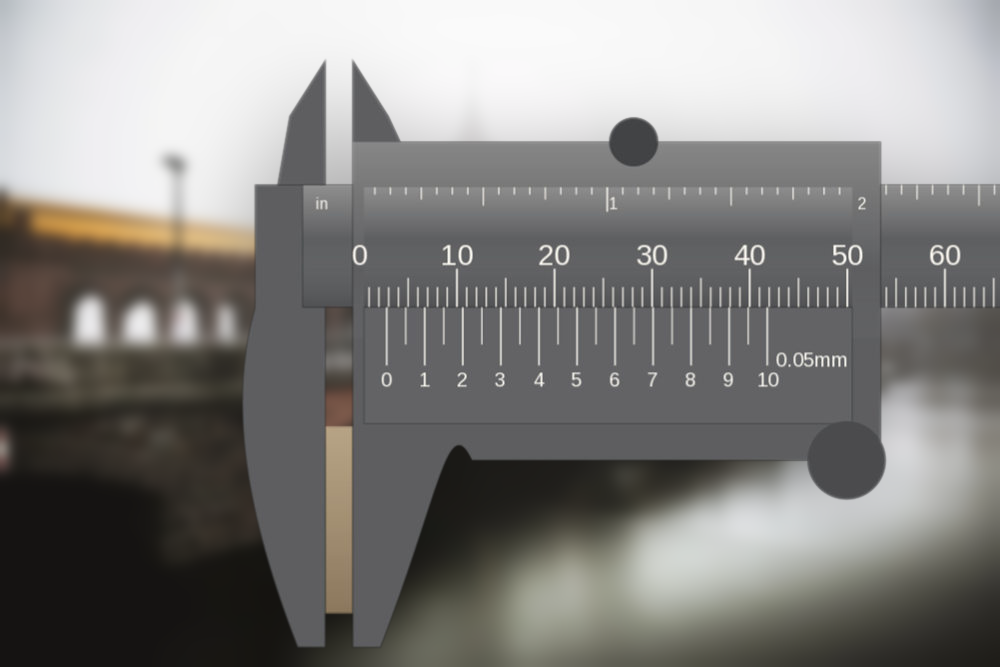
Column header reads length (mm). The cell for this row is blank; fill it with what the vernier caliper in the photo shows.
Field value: 2.8 mm
